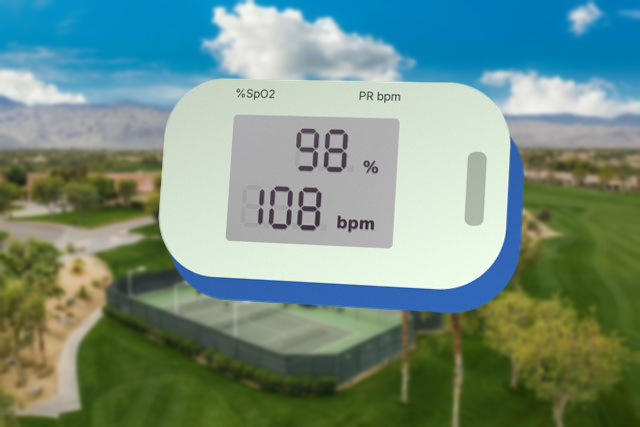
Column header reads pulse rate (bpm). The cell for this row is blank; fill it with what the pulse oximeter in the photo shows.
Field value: 108 bpm
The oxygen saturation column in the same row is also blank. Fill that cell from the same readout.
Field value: 98 %
